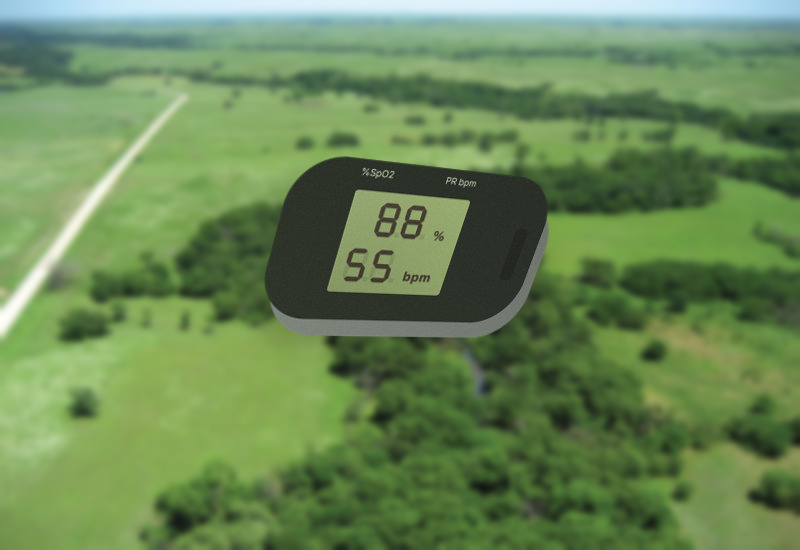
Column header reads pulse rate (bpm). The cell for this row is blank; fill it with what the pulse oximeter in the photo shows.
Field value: 55 bpm
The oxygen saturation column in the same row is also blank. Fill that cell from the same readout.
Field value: 88 %
